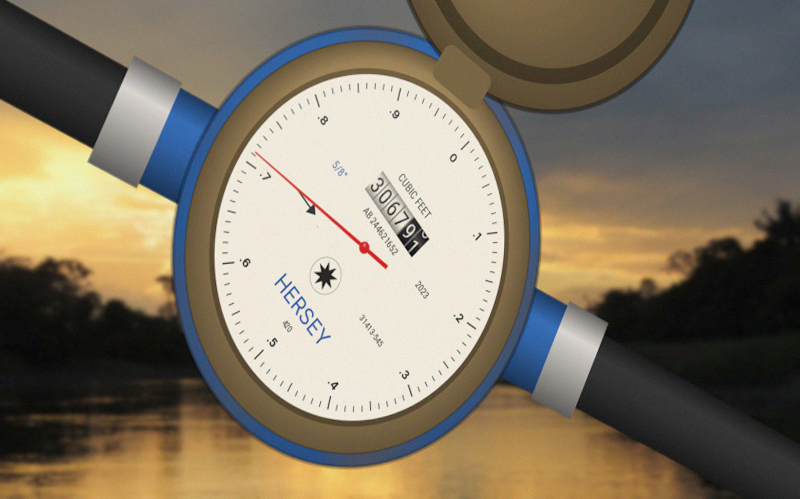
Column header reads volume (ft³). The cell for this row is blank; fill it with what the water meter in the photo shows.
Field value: 306790.71 ft³
